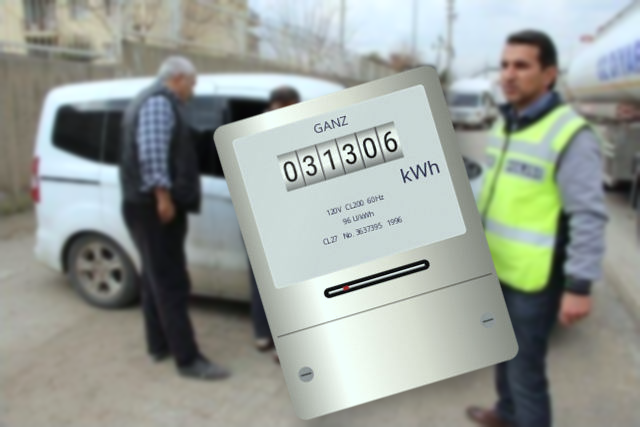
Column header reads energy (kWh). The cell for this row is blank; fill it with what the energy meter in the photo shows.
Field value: 31306 kWh
